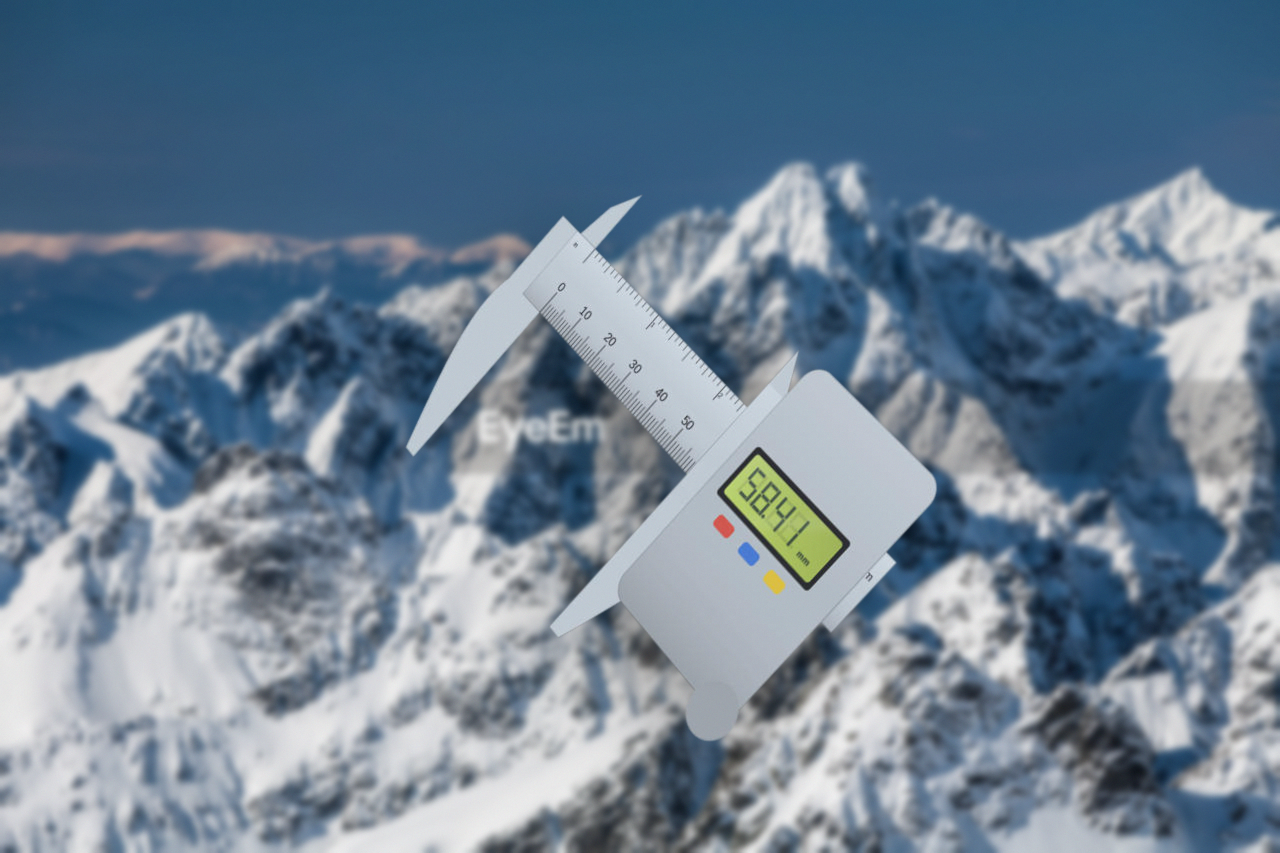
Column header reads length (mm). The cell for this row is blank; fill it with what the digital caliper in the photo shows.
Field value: 58.41 mm
